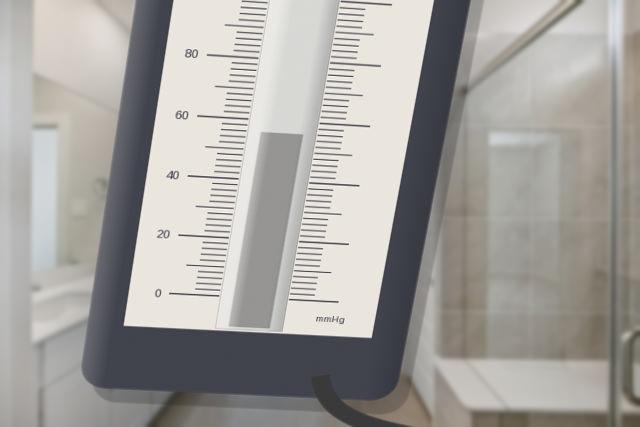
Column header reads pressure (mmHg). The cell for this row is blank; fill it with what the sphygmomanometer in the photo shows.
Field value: 56 mmHg
